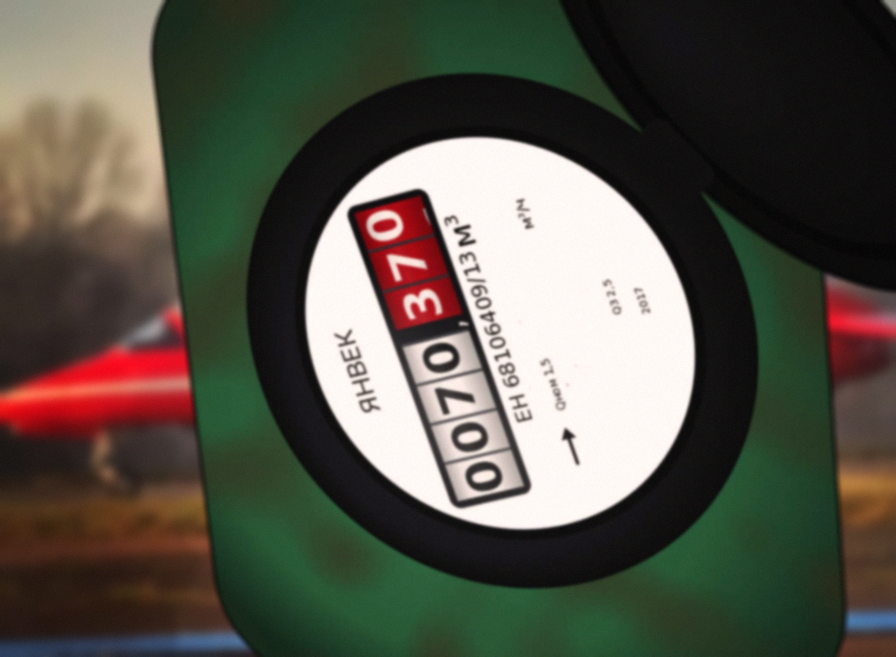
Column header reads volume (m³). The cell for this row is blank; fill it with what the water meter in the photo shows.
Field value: 70.370 m³
